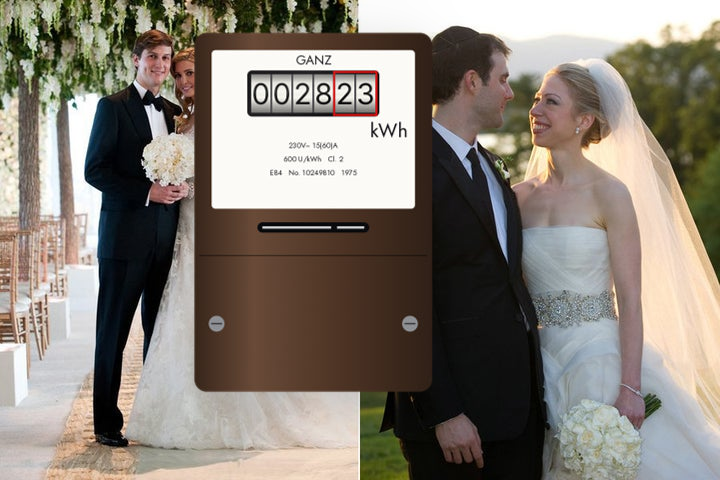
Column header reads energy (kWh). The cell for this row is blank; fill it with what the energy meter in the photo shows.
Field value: 28.23 kWh
